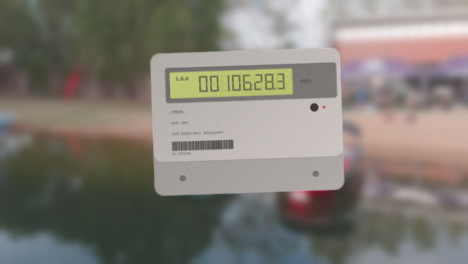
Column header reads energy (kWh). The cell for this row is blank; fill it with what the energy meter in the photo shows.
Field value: 10628.3 kWh
